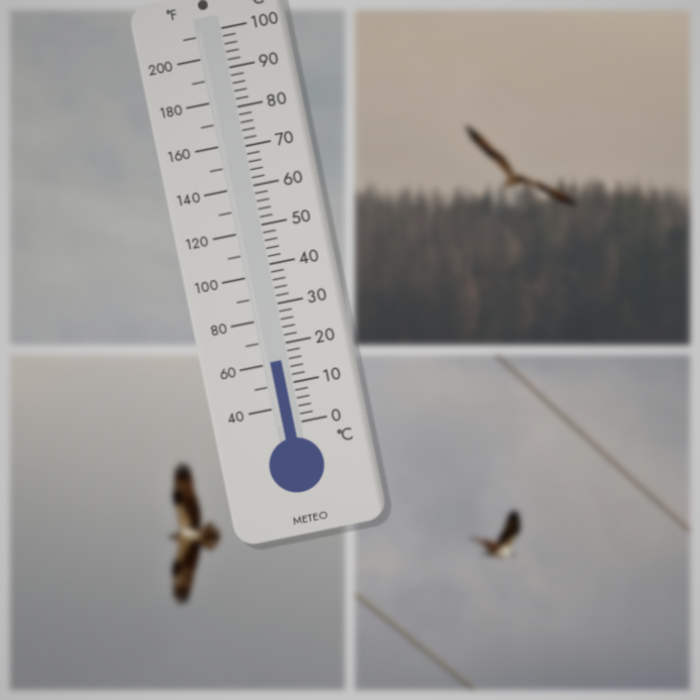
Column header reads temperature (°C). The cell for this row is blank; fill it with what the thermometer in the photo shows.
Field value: 16 °C
